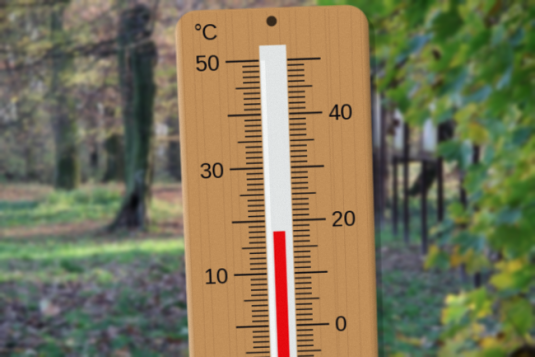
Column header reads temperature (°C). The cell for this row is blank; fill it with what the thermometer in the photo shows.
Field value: 18 °C
